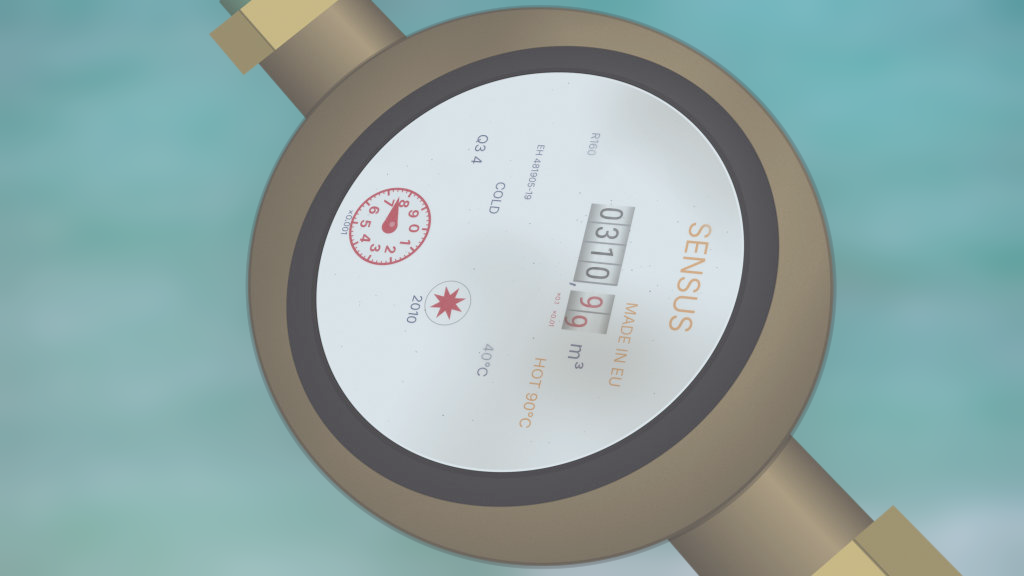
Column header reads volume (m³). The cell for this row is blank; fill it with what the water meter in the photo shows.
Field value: 310.987 m³
